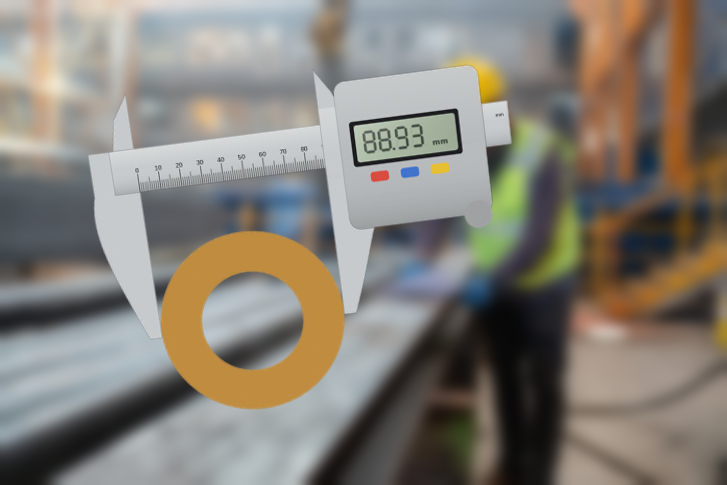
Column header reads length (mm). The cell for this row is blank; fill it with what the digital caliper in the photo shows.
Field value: 88.93 mm
